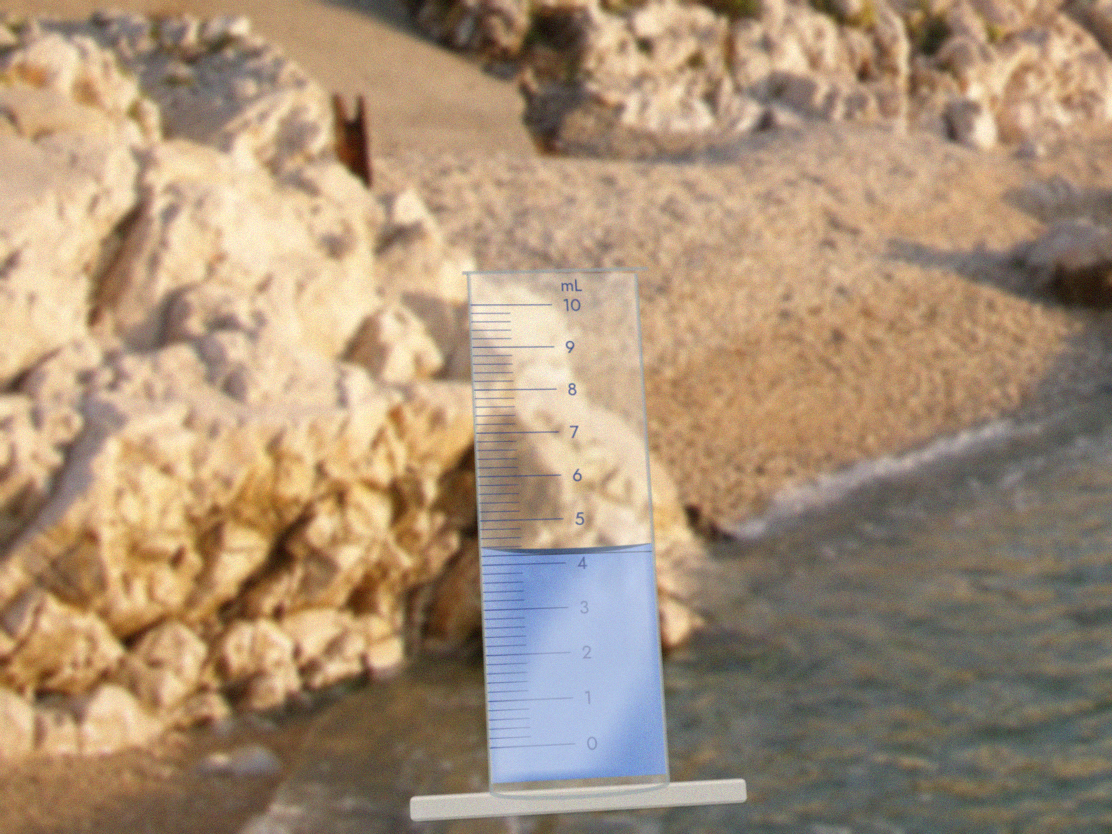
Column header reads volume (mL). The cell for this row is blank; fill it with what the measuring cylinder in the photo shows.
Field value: 4.2 mL
